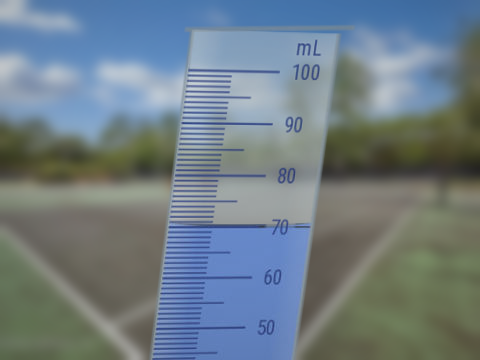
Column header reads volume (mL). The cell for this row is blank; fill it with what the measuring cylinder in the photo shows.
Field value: 70 mL
